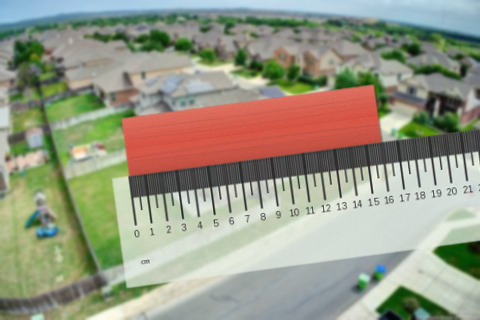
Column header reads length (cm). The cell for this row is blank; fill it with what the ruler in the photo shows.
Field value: 16 cm
